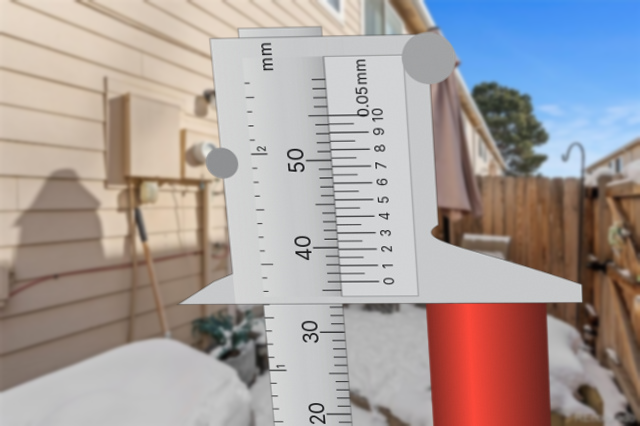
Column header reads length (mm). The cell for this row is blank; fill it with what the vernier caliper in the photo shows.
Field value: 36.0 mm
